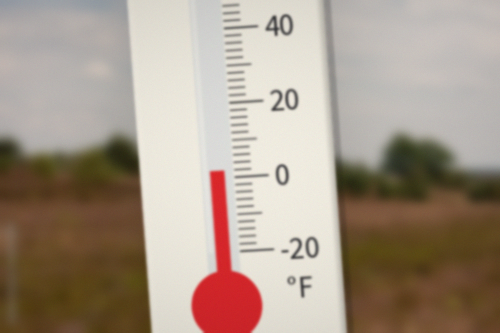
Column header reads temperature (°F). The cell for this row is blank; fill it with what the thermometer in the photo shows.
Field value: 2 °F
